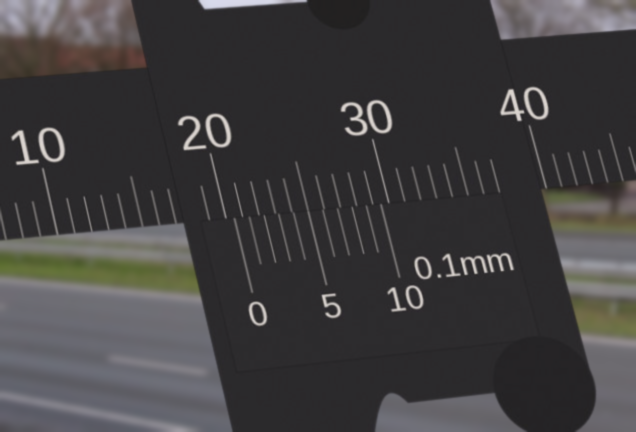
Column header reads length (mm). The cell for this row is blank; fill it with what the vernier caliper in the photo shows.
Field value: 20.5 mm
